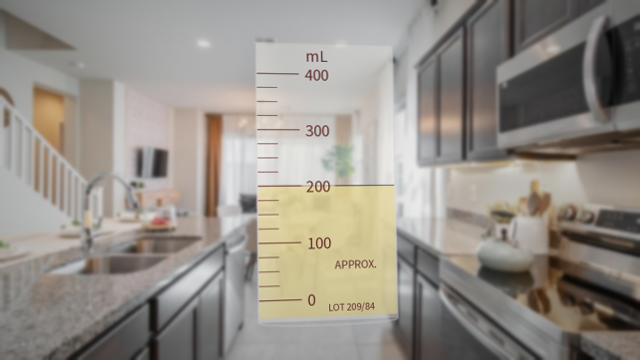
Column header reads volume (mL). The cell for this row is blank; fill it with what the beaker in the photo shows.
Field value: 200 mL
